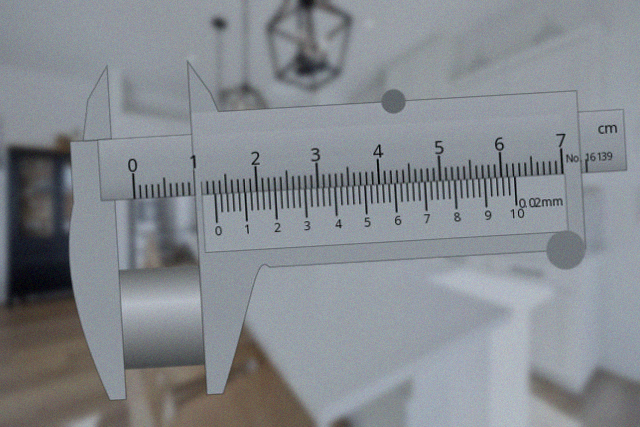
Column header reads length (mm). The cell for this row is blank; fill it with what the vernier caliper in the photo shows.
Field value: 13.2 mm
